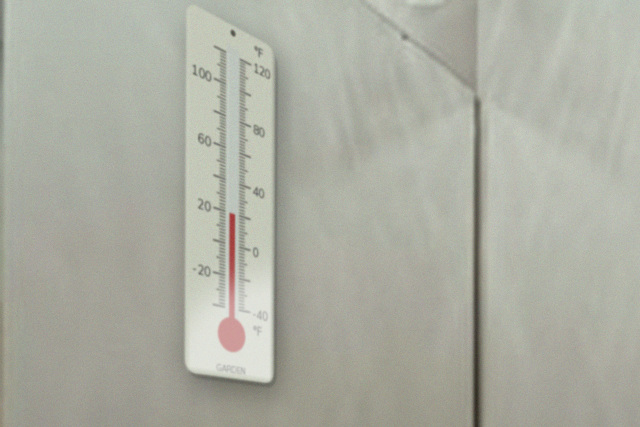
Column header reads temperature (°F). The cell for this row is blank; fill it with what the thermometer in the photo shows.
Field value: 20 °F
